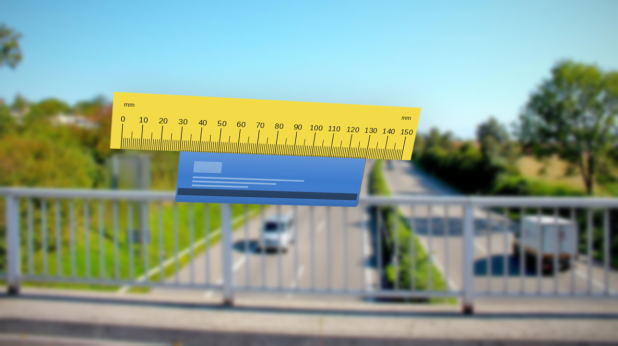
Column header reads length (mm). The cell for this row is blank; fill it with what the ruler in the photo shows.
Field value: 100 mm
